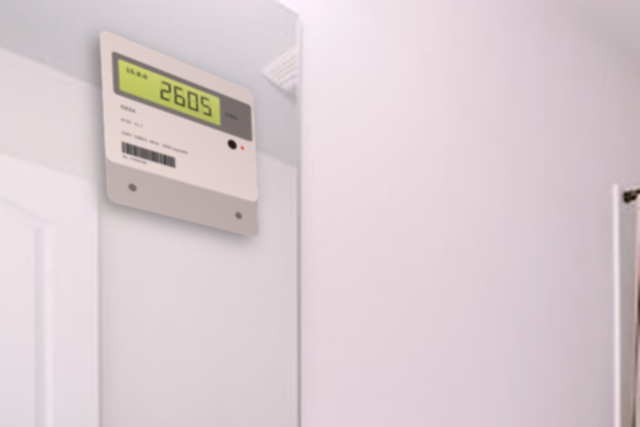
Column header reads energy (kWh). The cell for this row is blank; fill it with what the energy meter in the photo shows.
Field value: 2605 kWh
